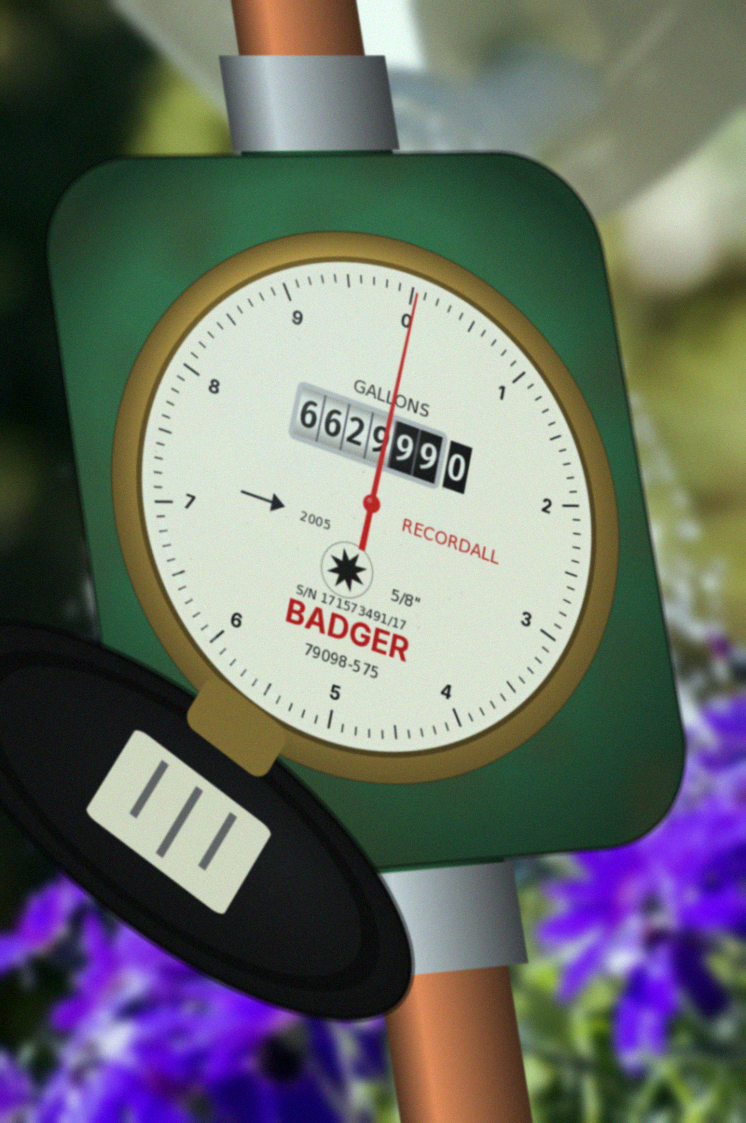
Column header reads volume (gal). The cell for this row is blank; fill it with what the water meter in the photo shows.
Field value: 6629990.0 gal
